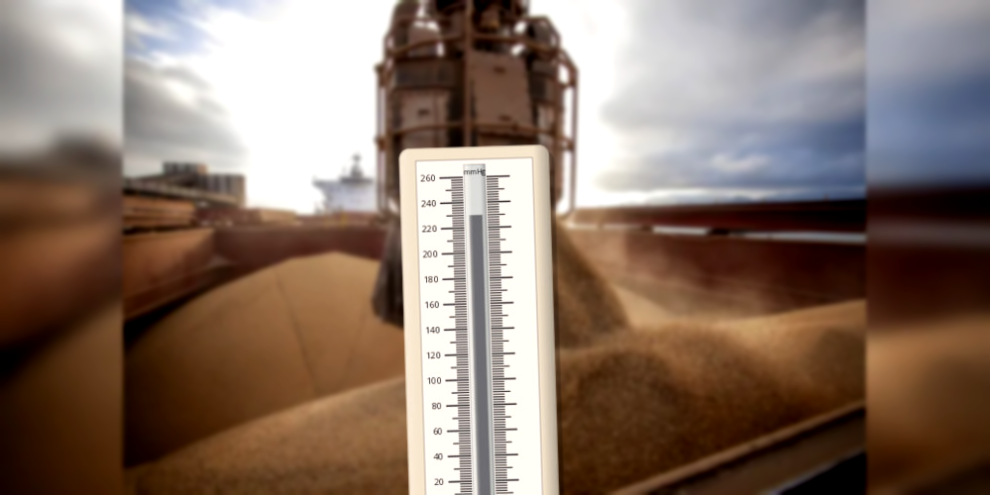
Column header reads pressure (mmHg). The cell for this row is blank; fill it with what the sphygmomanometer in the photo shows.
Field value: 230 mmHg
